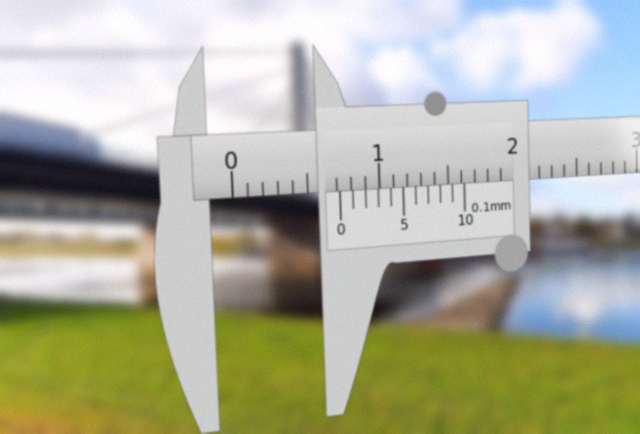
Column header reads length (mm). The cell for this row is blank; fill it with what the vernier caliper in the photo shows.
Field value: 7.2 mm
